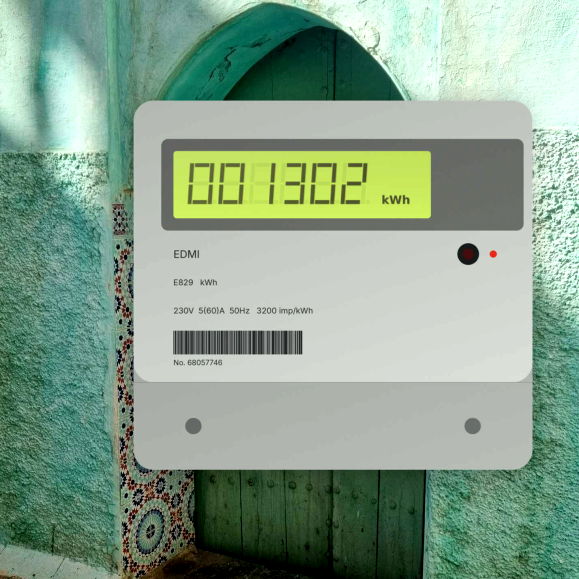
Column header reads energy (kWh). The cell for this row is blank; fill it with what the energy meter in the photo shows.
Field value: 1302 kWh
